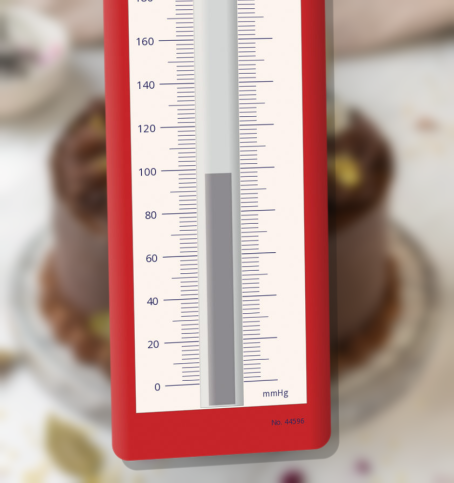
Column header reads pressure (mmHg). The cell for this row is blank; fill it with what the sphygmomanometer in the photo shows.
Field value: 98 mmHg
